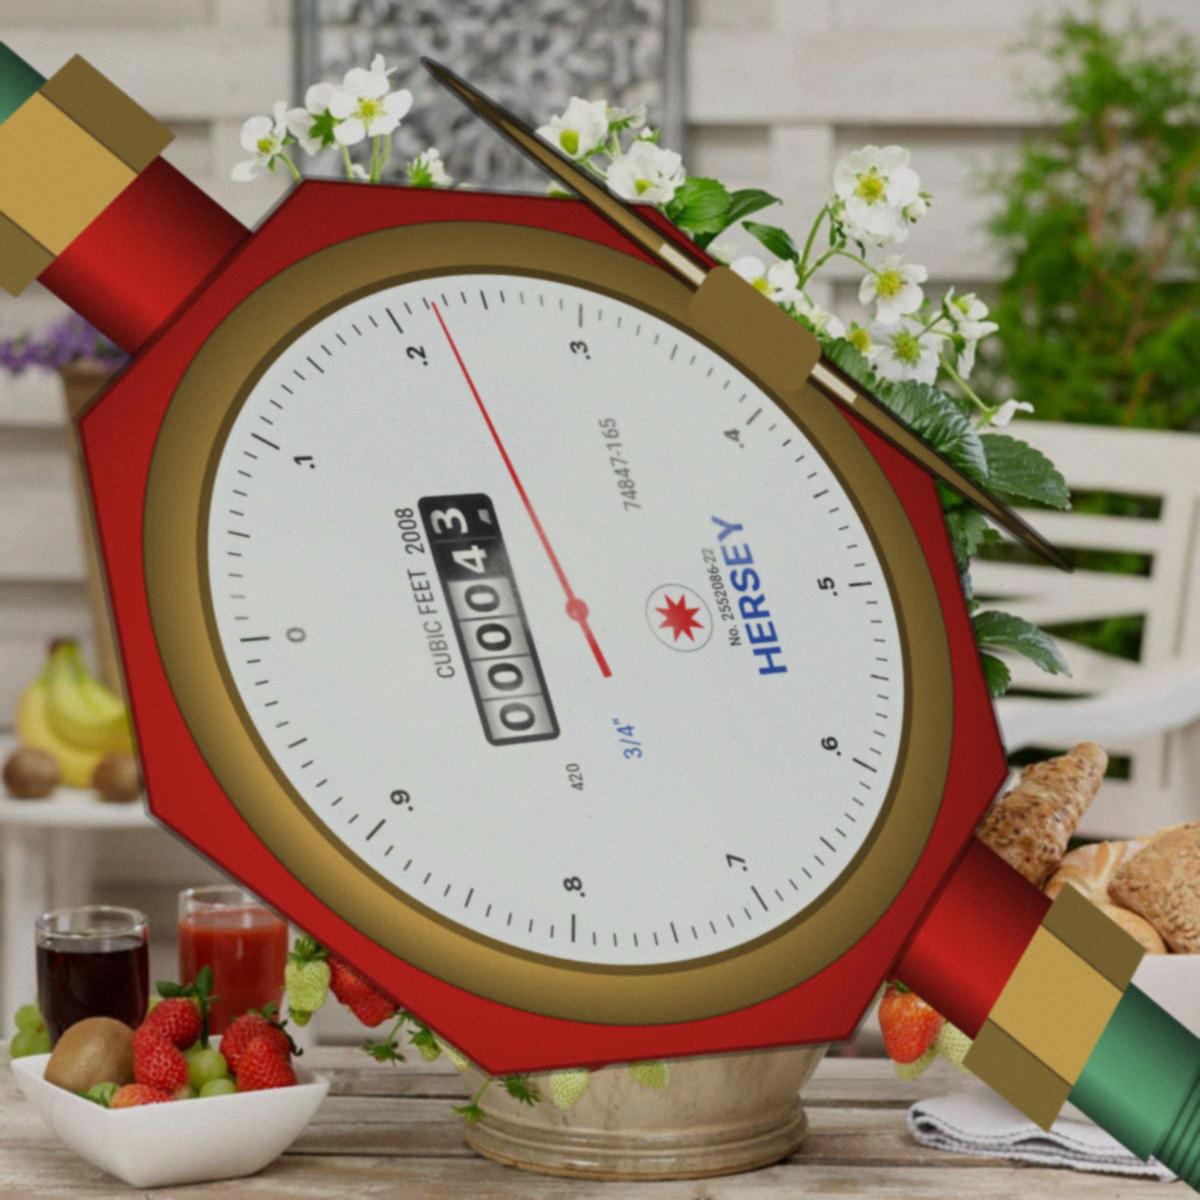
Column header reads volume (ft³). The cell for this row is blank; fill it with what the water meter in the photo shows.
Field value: 43.22 ft³
